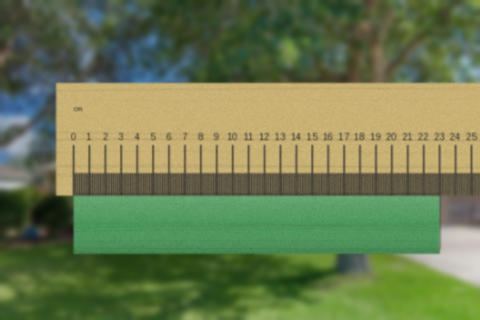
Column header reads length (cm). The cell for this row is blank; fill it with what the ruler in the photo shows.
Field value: 23 cm
